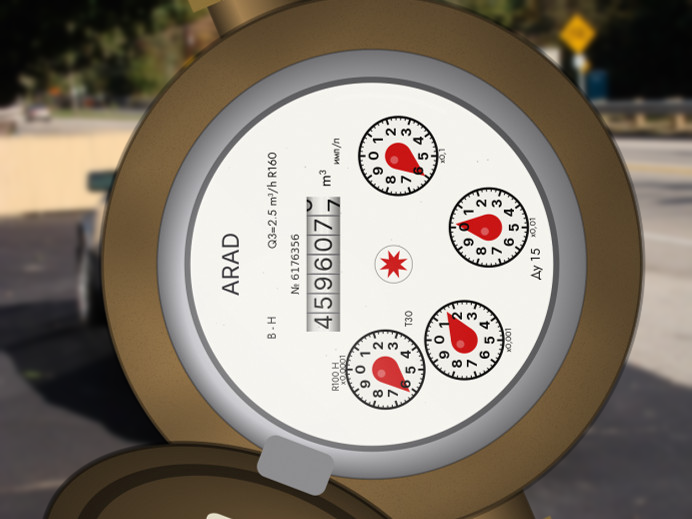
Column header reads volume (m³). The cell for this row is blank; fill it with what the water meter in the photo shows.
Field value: 4596076.6016 m³
